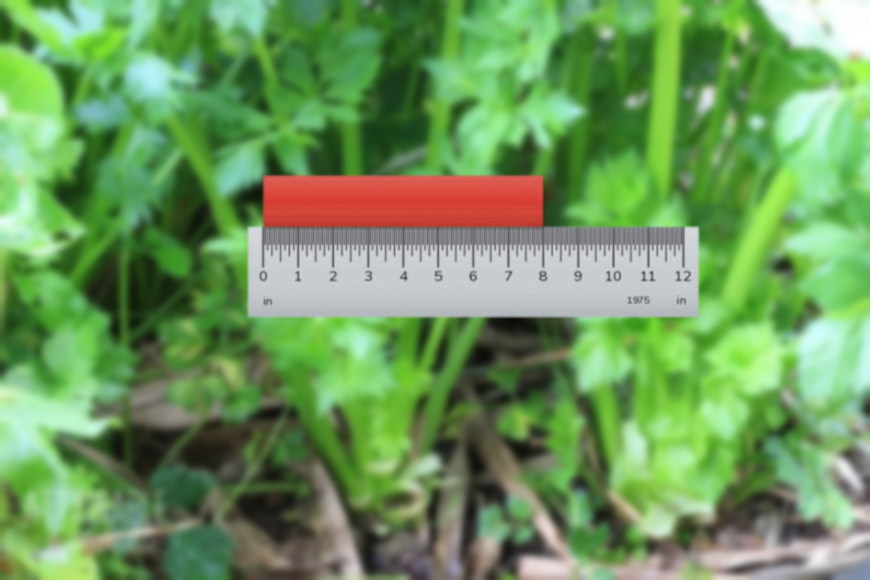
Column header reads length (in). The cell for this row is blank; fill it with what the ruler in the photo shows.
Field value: 8 in
